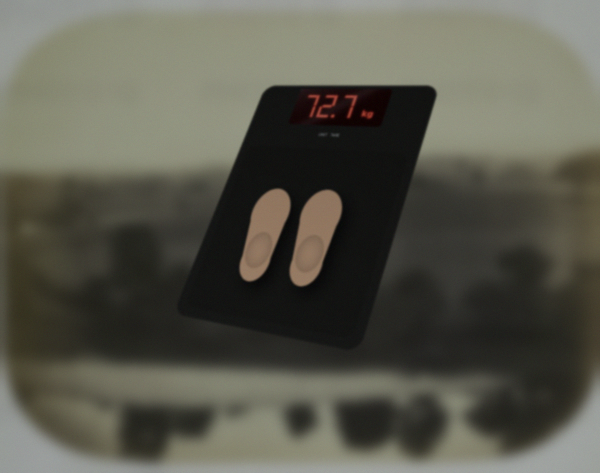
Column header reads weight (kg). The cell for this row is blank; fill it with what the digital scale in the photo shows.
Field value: 72.7 kg
